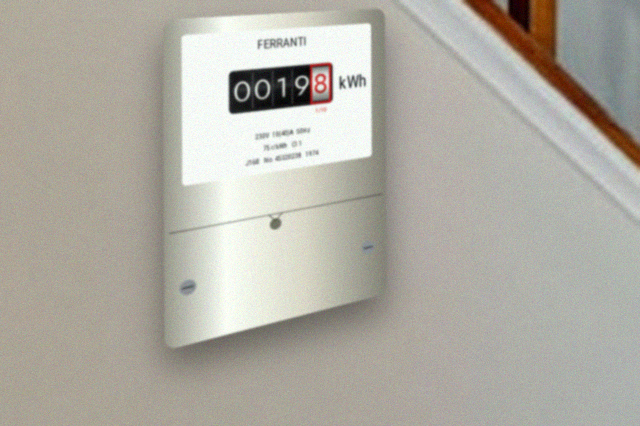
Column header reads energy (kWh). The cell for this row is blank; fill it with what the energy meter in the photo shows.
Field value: 19.8 kWh
